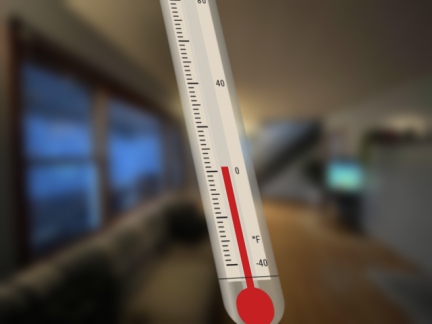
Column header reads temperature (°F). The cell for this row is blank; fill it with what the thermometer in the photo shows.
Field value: 2 °F
